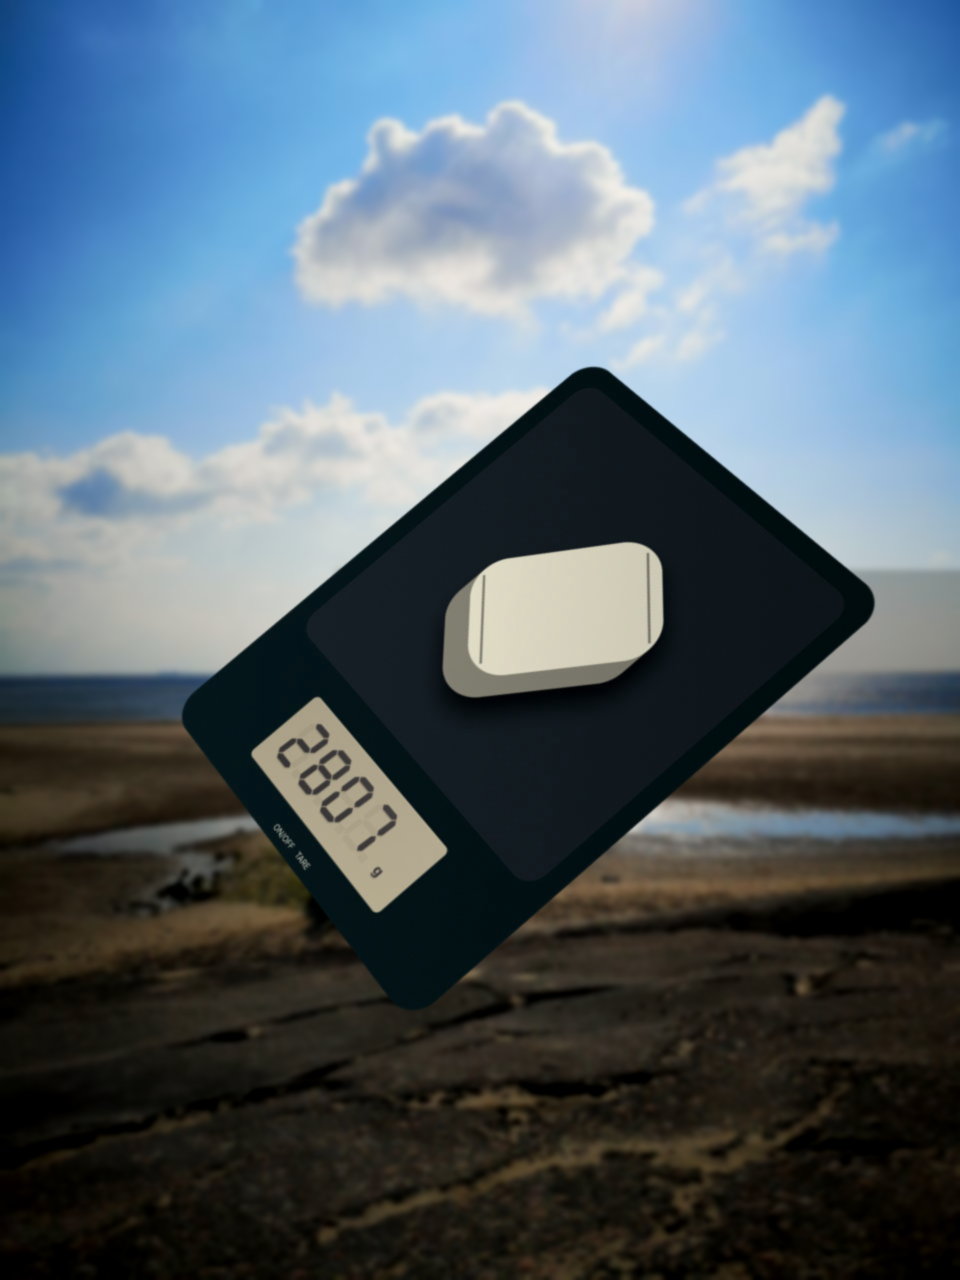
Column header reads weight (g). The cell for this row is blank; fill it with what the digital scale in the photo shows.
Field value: 2807 g
